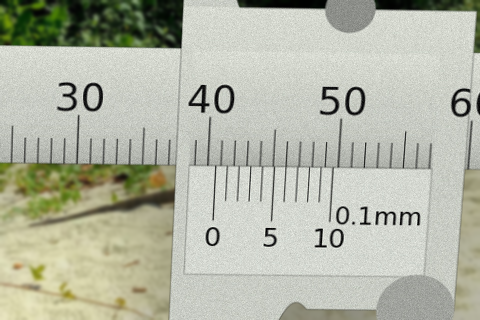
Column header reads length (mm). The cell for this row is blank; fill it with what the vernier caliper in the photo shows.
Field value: 40.6 mm
